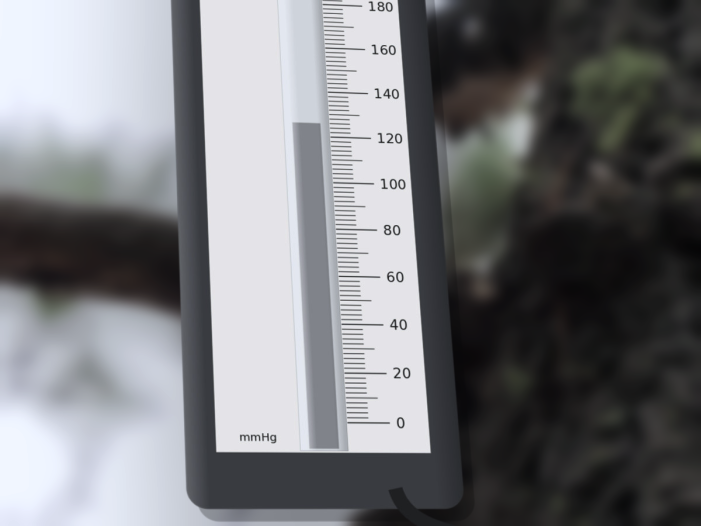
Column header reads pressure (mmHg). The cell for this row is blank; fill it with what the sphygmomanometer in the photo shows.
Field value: 126 mmHg
